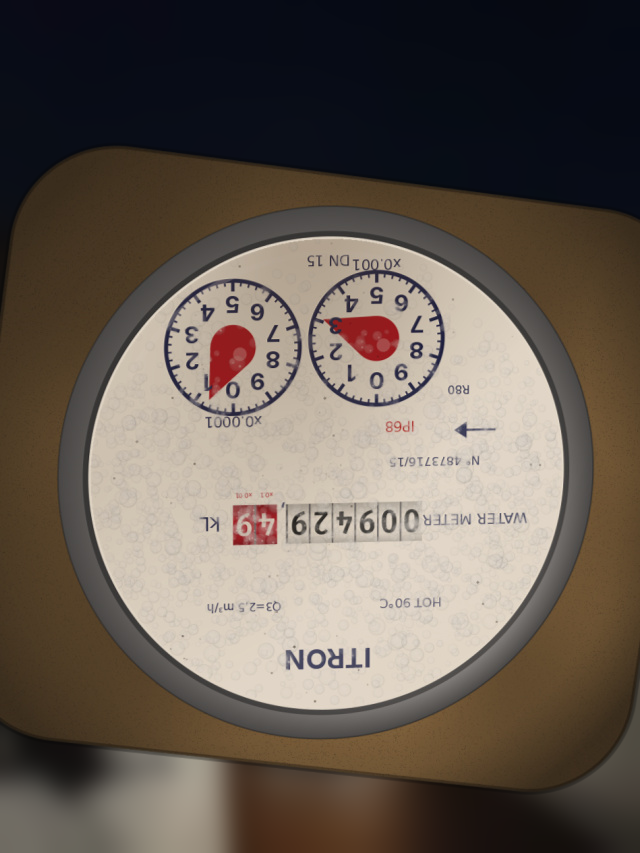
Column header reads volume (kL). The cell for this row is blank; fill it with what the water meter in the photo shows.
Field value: 9429.4930 kL
